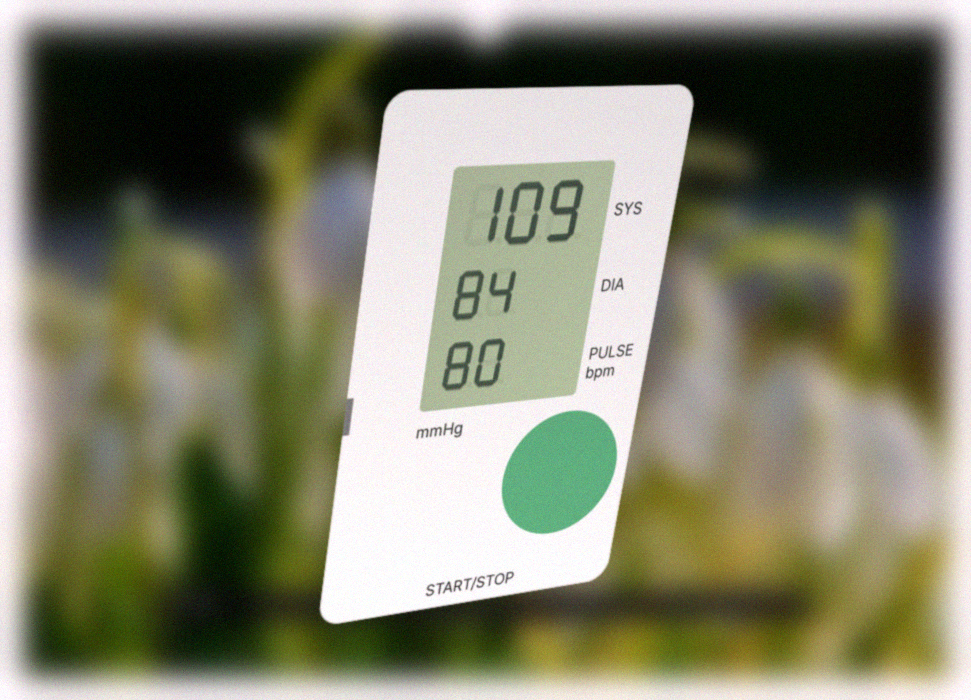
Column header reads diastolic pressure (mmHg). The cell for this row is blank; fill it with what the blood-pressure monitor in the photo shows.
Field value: 84 mmHg
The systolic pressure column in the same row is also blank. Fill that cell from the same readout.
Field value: 109 mmHg
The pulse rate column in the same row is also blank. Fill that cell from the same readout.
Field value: 80 bpm
